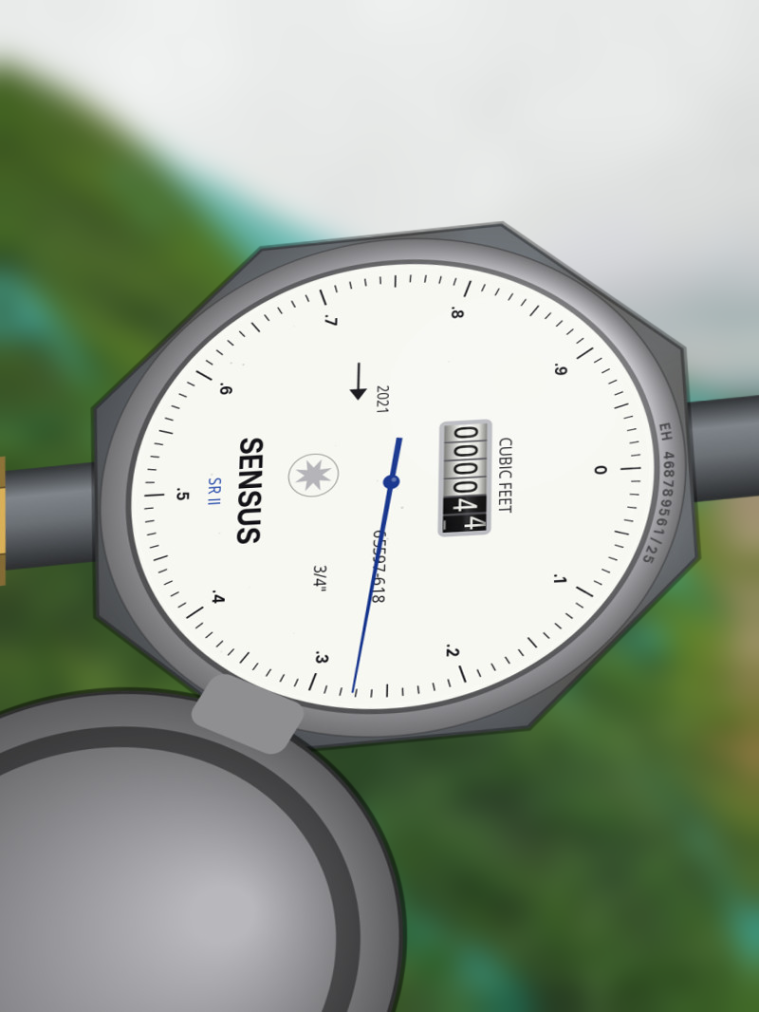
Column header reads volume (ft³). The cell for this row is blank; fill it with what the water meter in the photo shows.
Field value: 44.27 ft³
